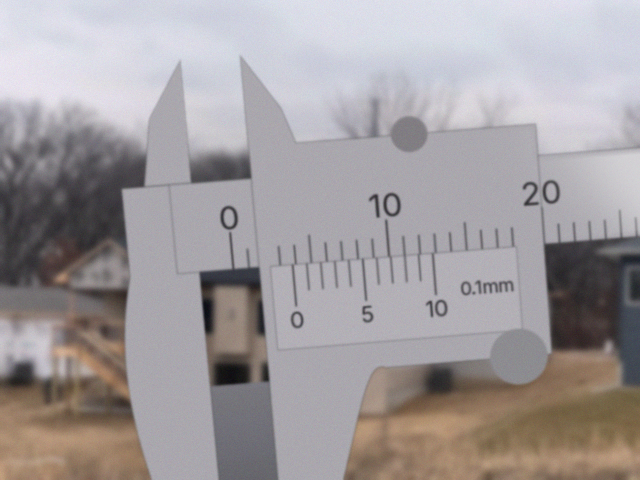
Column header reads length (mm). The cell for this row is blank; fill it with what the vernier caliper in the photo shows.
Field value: 3.8 mm
